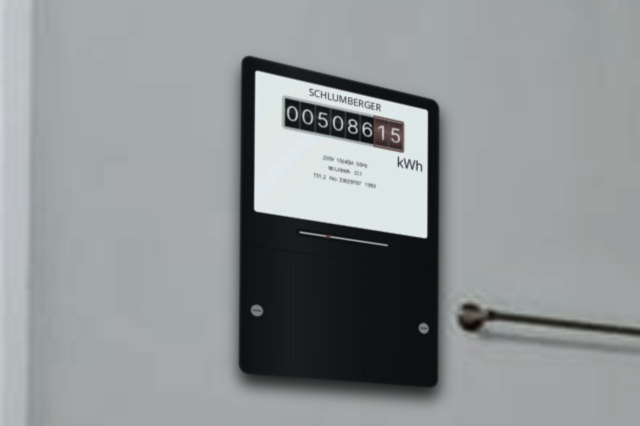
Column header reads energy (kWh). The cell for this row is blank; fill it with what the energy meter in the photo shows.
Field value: 5086.15 kWh
